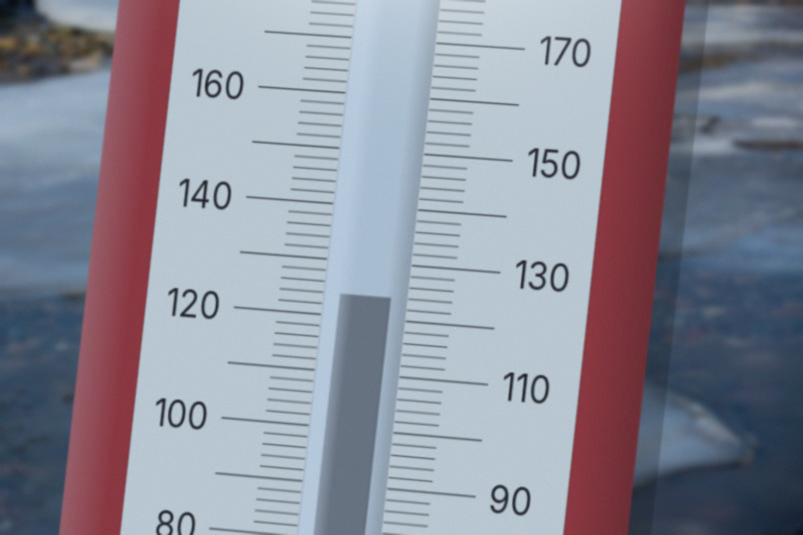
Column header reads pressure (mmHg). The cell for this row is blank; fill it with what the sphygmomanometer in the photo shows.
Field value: 124 mmHg
